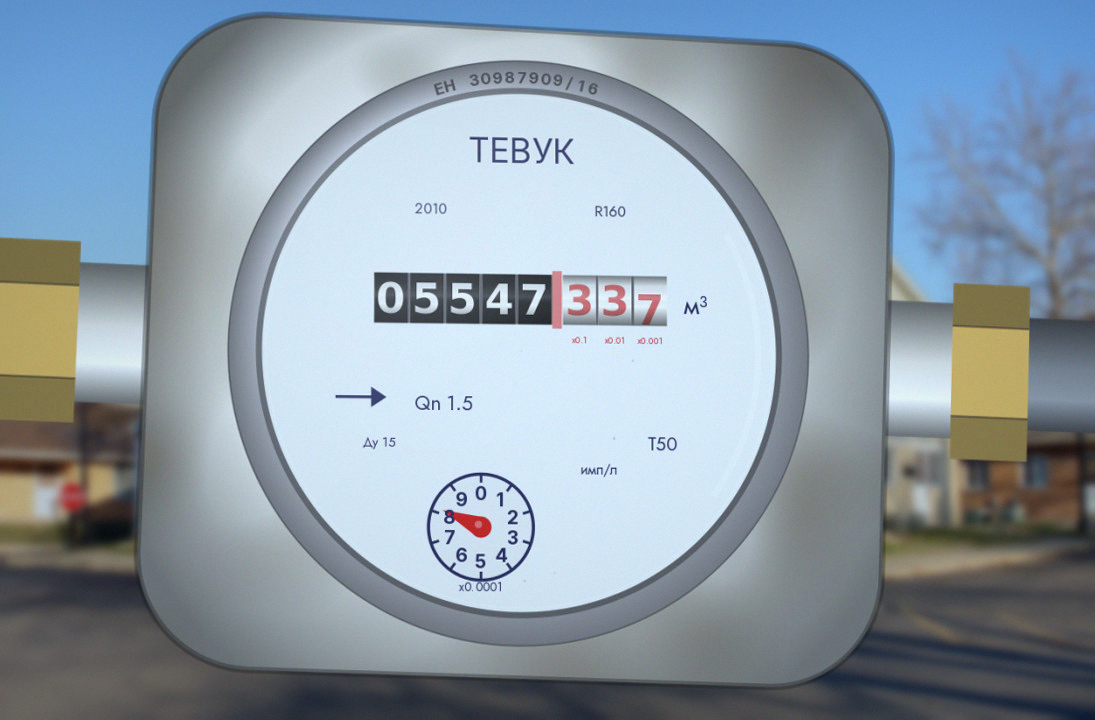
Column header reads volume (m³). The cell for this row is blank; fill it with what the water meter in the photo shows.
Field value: 5547.3368 m³
